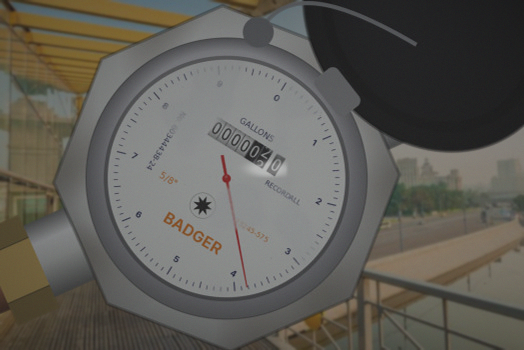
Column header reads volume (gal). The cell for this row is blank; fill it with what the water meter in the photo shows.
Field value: 23.8 gal
